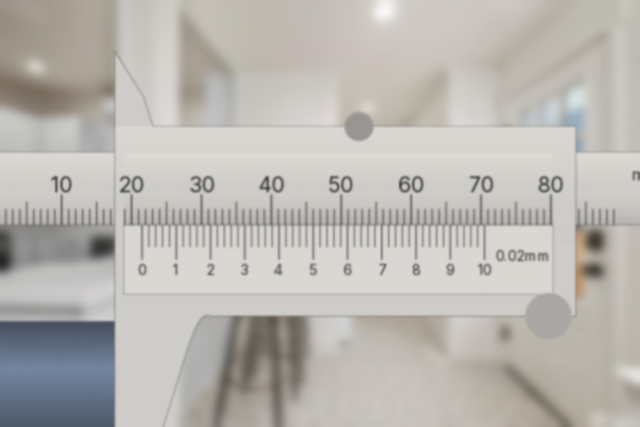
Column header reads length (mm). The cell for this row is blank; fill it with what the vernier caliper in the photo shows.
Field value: 21.5 mm
